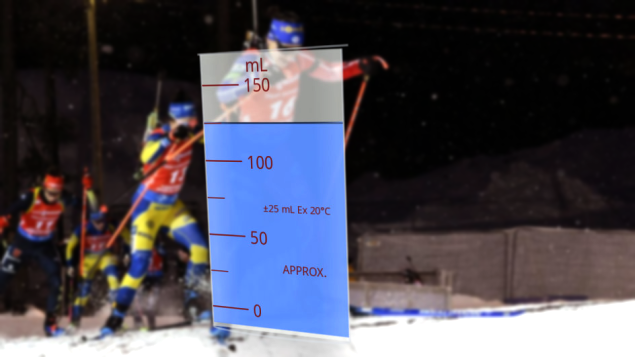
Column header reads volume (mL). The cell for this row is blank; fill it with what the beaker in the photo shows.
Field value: 125 mL
